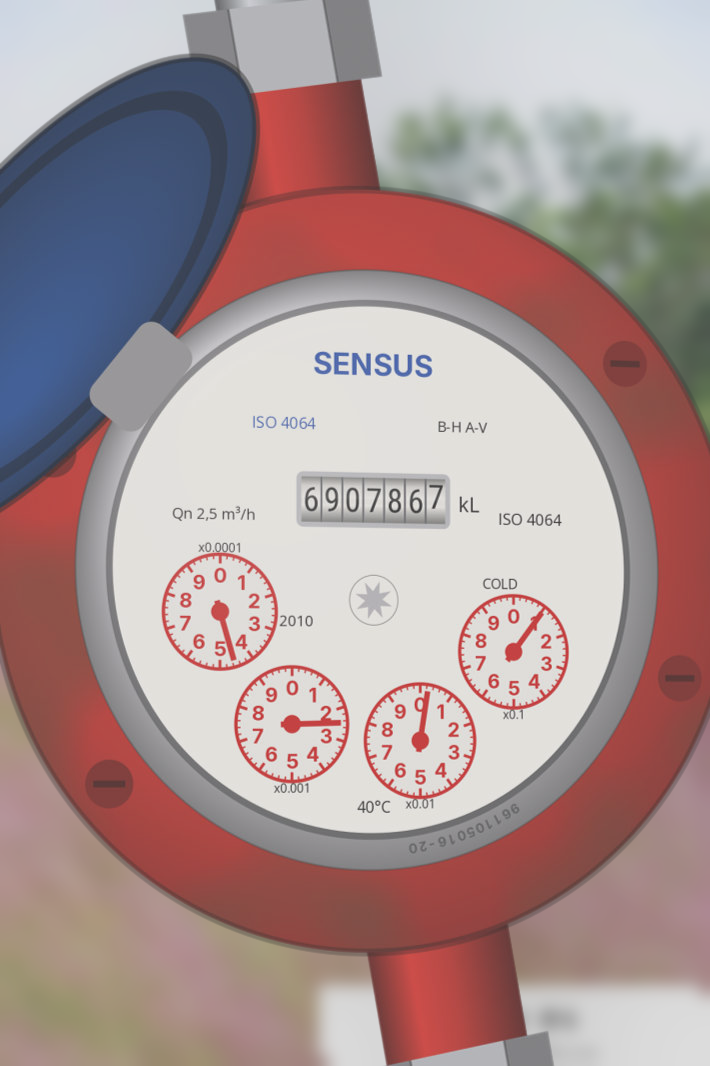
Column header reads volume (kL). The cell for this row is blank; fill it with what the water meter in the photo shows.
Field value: 6907867.1024 kL
